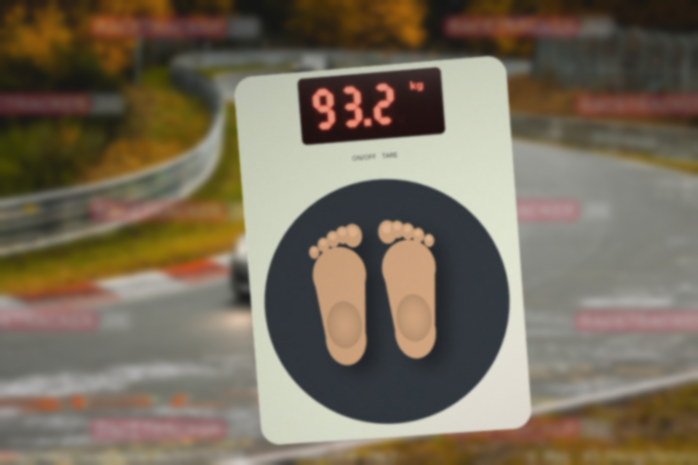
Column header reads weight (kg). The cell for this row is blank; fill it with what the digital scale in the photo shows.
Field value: 93.2 kg
